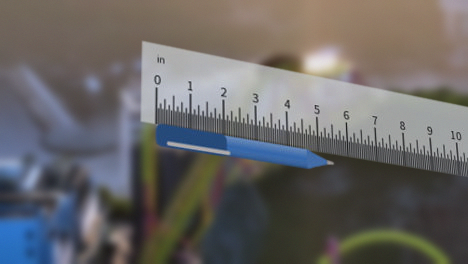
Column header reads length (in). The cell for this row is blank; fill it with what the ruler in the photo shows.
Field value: 5.5 in
